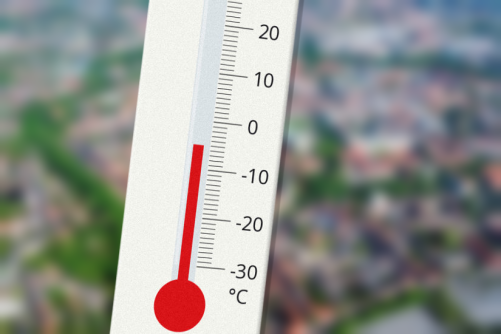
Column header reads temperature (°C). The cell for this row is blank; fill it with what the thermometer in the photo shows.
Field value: -5 °C
